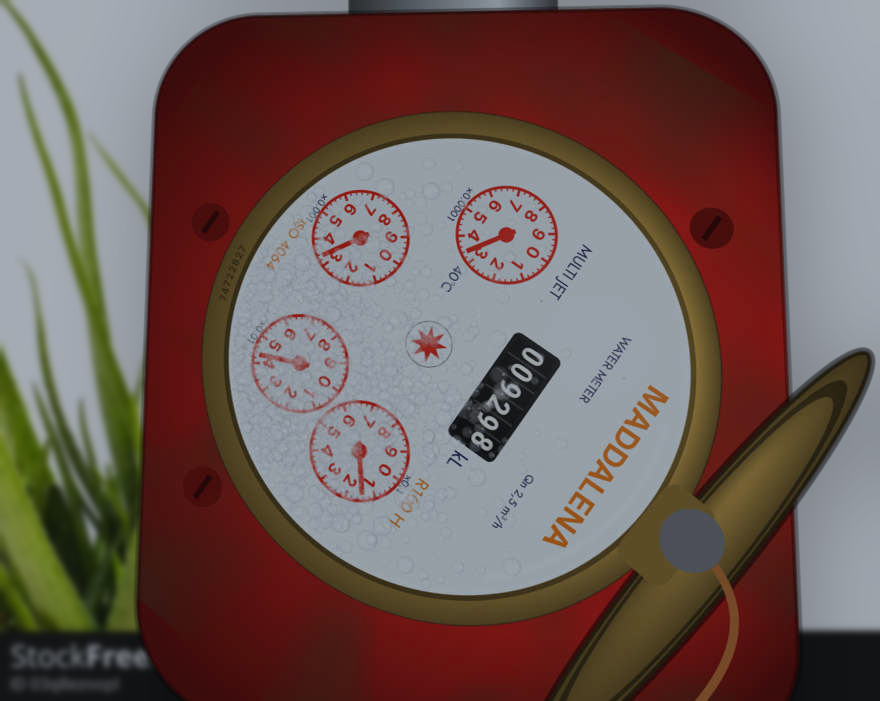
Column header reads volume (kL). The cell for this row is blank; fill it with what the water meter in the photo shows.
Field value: 9298.1433 kL
